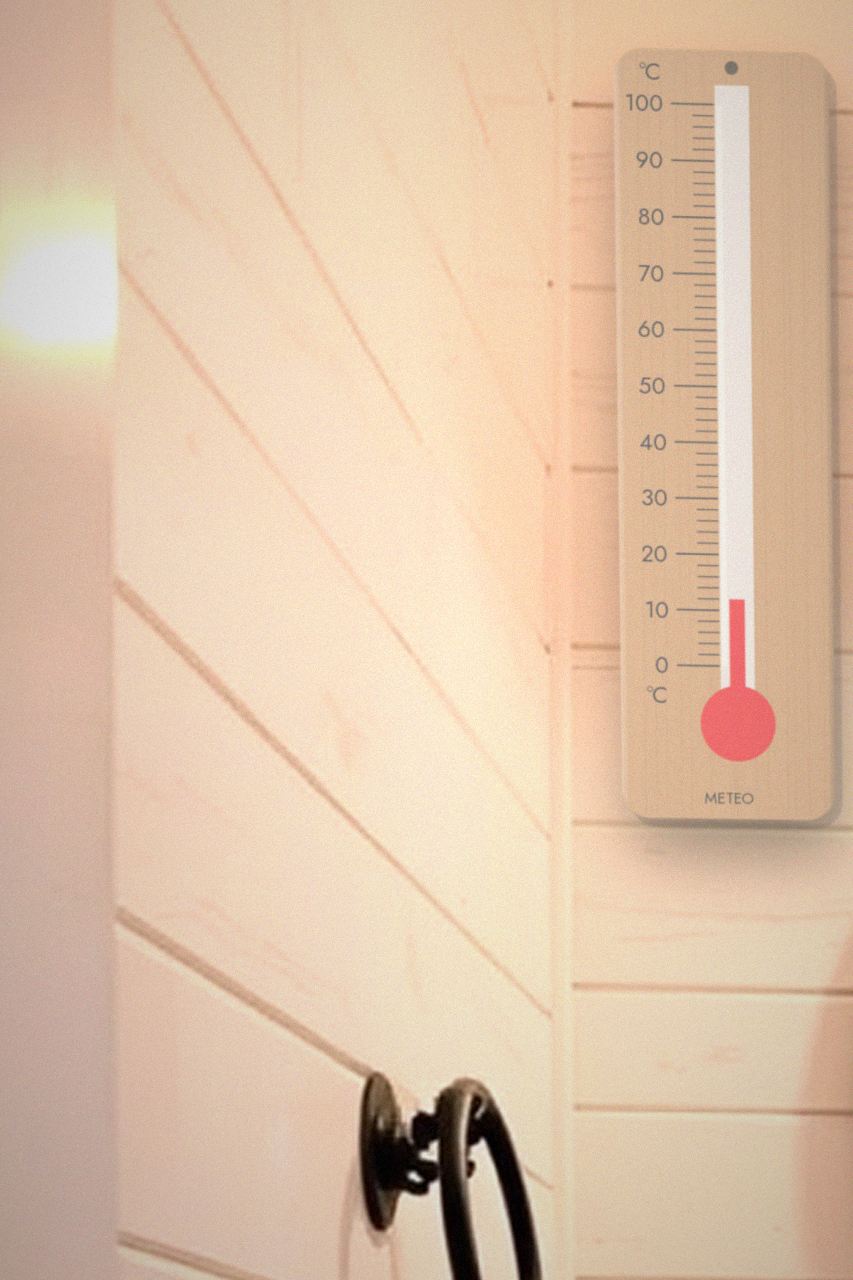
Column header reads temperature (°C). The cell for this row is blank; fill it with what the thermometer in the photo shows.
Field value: 12 °C
